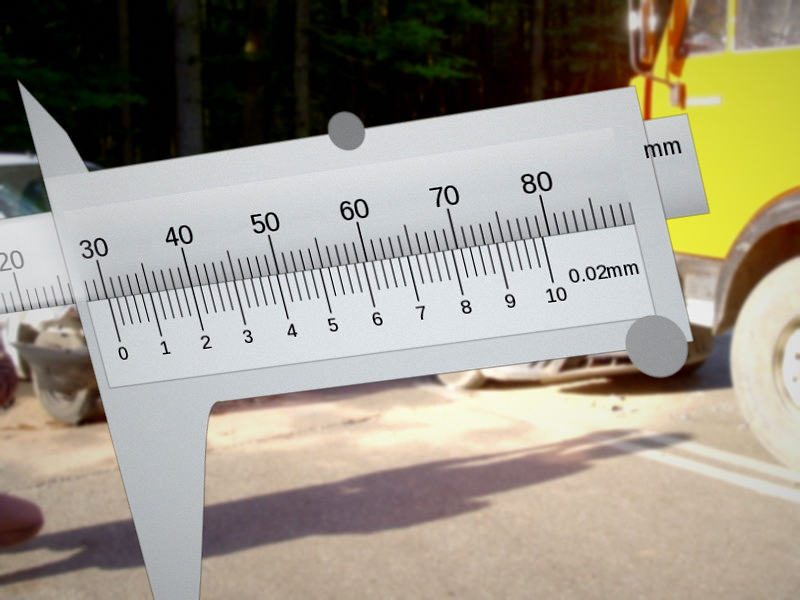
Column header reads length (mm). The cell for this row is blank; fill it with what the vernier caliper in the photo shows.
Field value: 30.2 mm
